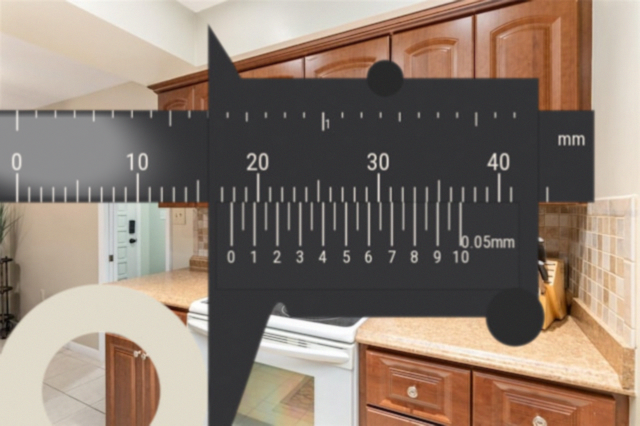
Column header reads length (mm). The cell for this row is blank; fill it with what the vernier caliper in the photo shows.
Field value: 17.8 mm
